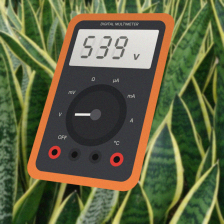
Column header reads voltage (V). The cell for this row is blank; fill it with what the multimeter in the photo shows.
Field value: 539 V
